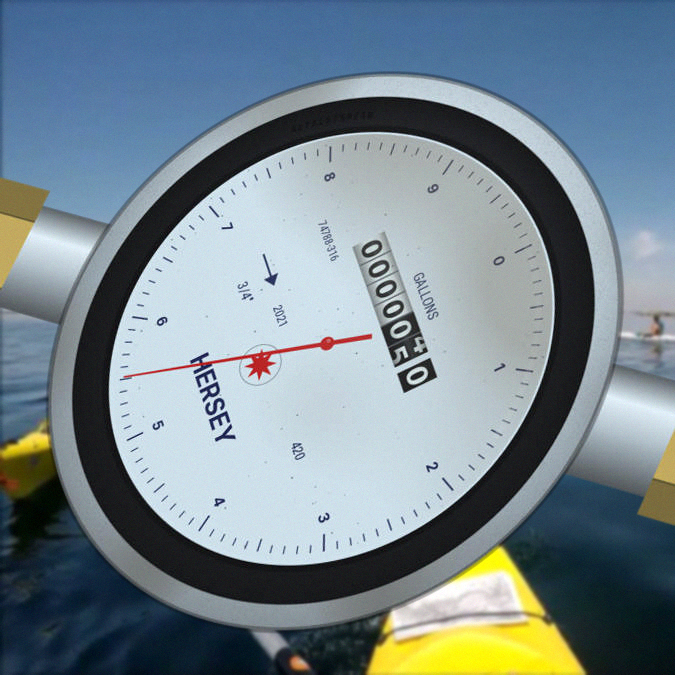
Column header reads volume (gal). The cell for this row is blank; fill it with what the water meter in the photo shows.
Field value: 45.5 gal
